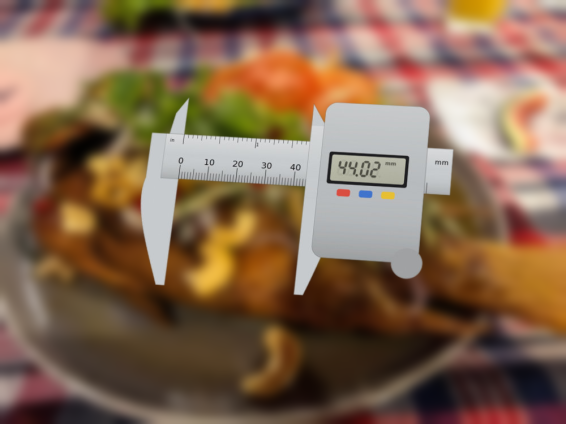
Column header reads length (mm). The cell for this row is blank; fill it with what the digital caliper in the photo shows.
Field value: 44.02 mm
